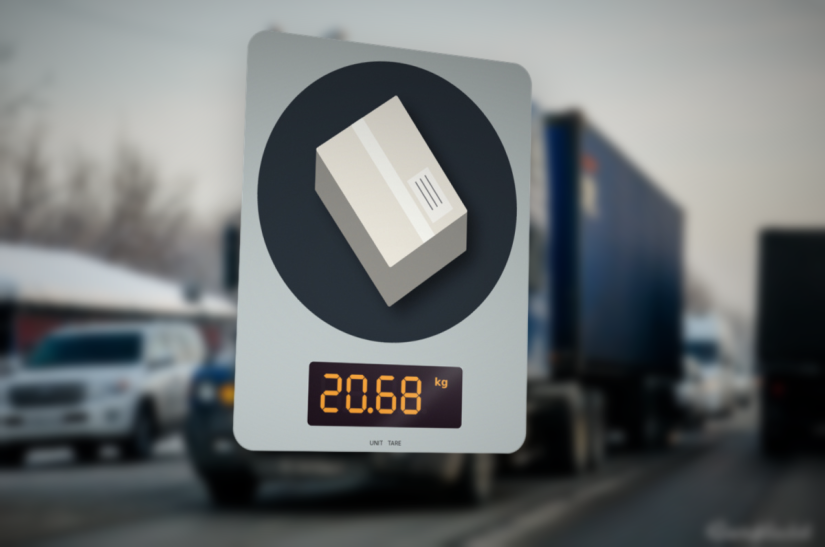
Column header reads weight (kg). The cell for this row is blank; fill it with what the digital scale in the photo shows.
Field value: 20.68 kg
